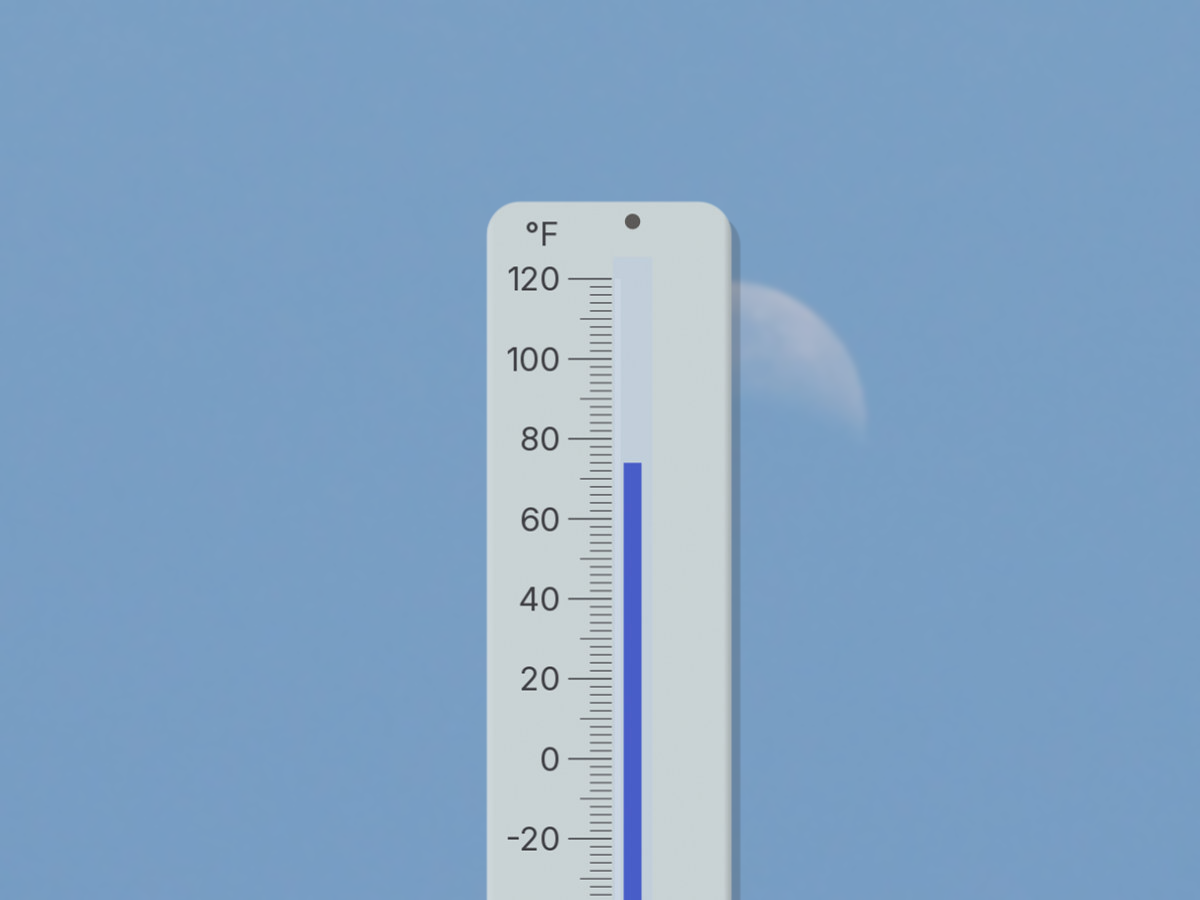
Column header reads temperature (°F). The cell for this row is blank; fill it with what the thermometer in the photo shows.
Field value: 74 °F
